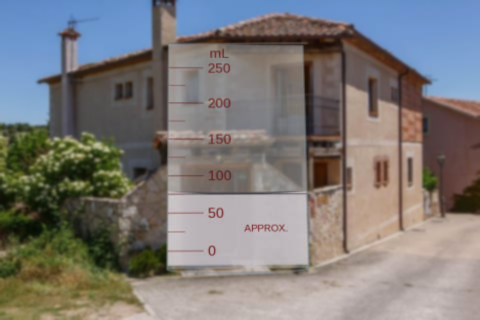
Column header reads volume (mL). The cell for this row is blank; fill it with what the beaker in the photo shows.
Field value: 75 mL
